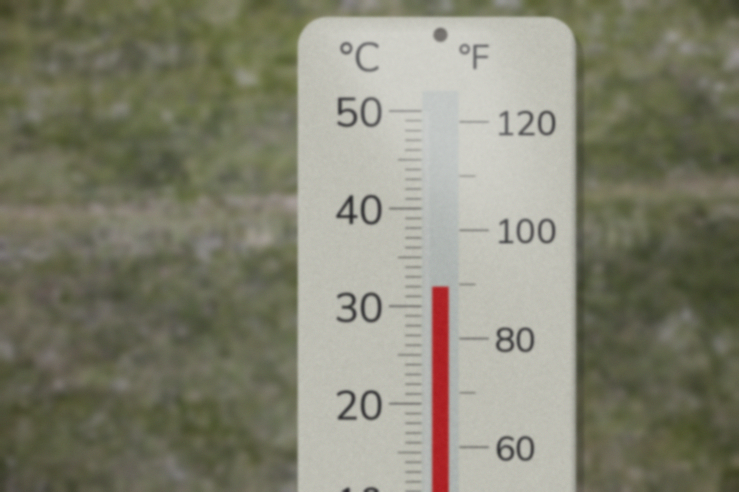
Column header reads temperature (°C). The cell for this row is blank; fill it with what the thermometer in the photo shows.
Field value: 32 °C
